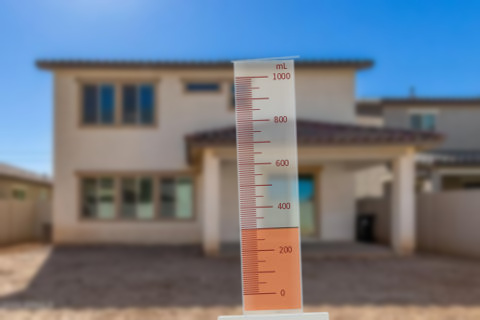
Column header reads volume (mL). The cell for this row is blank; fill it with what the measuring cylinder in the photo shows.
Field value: 300 mL
